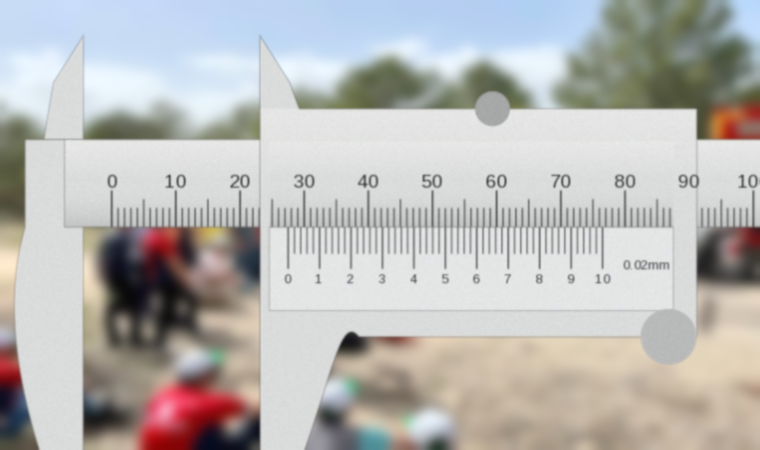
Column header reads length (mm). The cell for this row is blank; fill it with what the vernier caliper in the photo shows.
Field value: 27.5 mm
